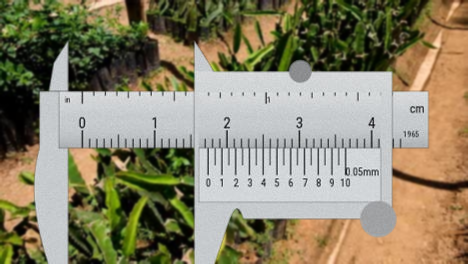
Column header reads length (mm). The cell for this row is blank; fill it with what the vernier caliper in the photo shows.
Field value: 17.4 mm
